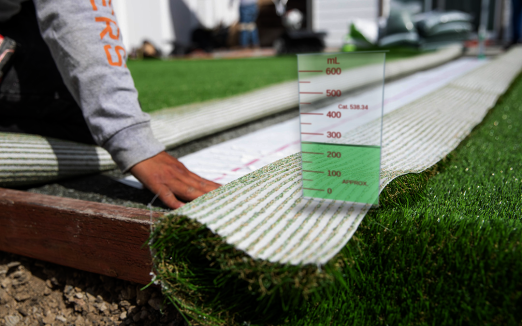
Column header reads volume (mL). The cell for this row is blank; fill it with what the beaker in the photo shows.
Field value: 250 mL
